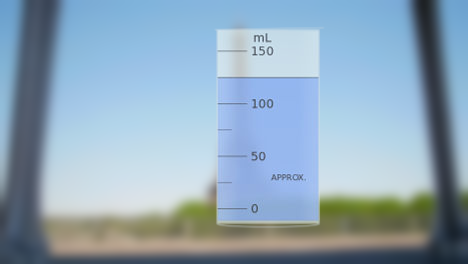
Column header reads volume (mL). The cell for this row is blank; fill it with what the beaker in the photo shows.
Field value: 125 mL
